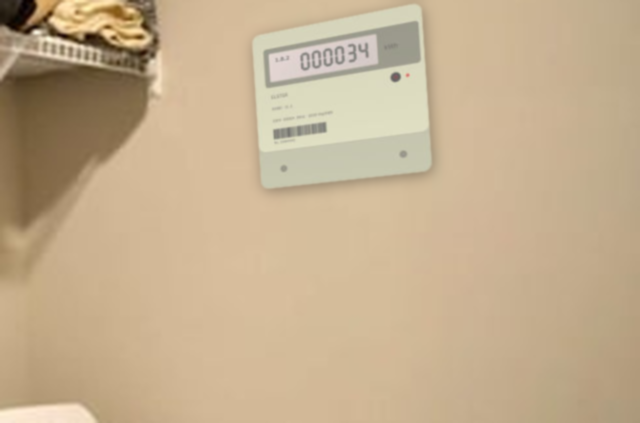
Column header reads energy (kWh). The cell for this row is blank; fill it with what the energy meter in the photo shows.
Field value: 34 kWh
